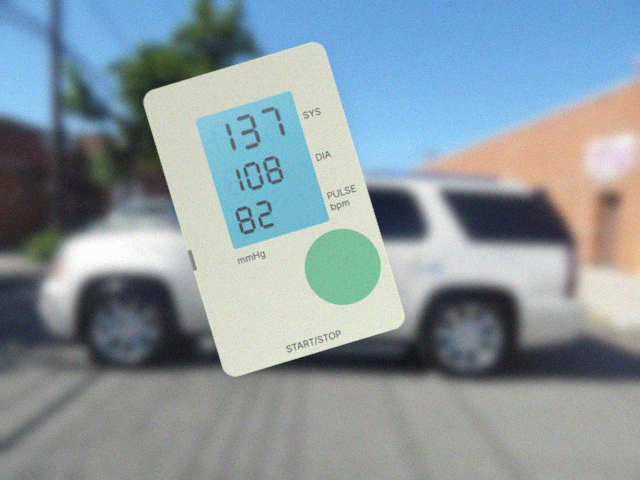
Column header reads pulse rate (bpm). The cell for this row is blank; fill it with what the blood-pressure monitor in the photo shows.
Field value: 82 bpm
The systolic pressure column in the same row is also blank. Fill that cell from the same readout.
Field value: 137 mmHg
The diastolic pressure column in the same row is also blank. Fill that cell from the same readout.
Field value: 108 mmHg
